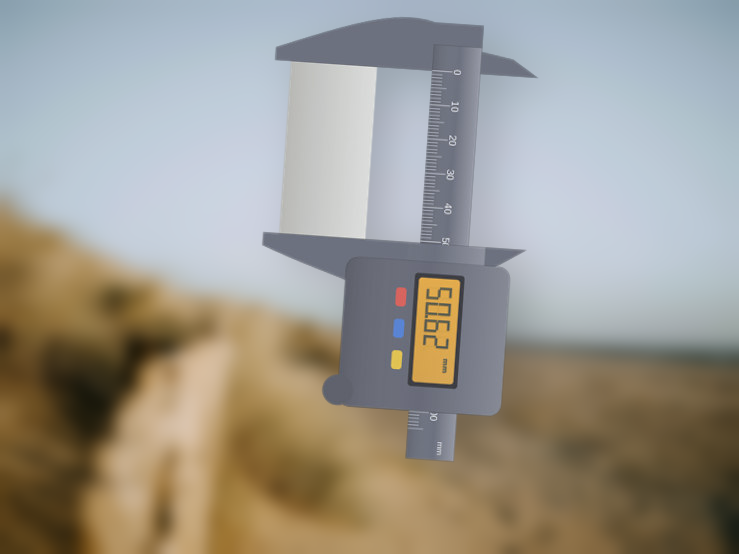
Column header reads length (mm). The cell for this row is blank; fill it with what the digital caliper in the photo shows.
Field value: 50.62 mm
